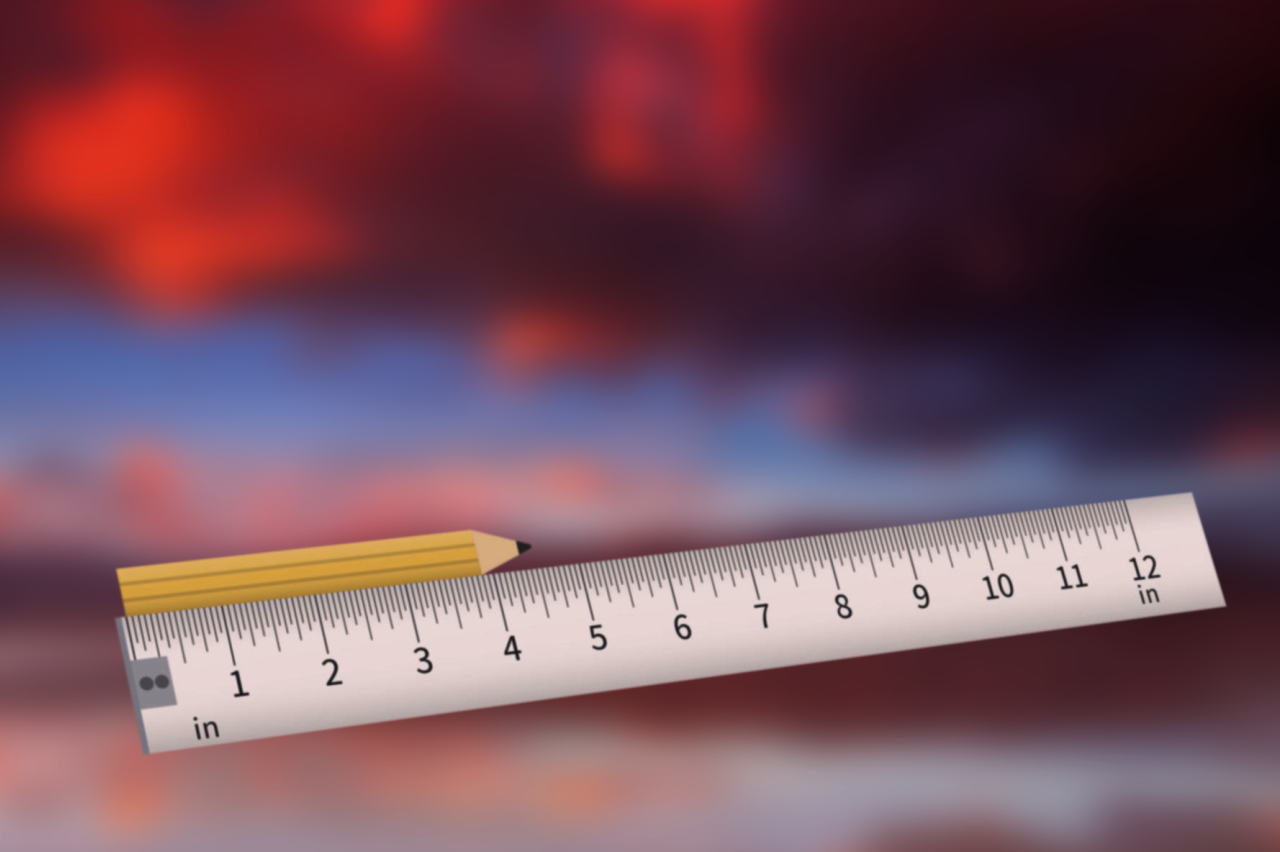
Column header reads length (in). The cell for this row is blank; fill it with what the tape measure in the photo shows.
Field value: 4.5 in
